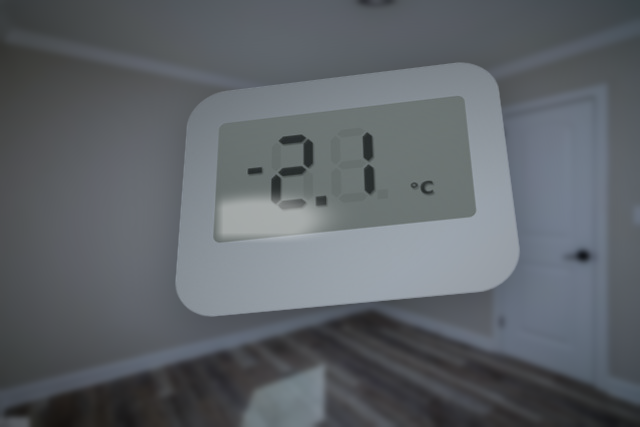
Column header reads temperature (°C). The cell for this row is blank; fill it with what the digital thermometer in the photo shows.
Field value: -2.1 °C
